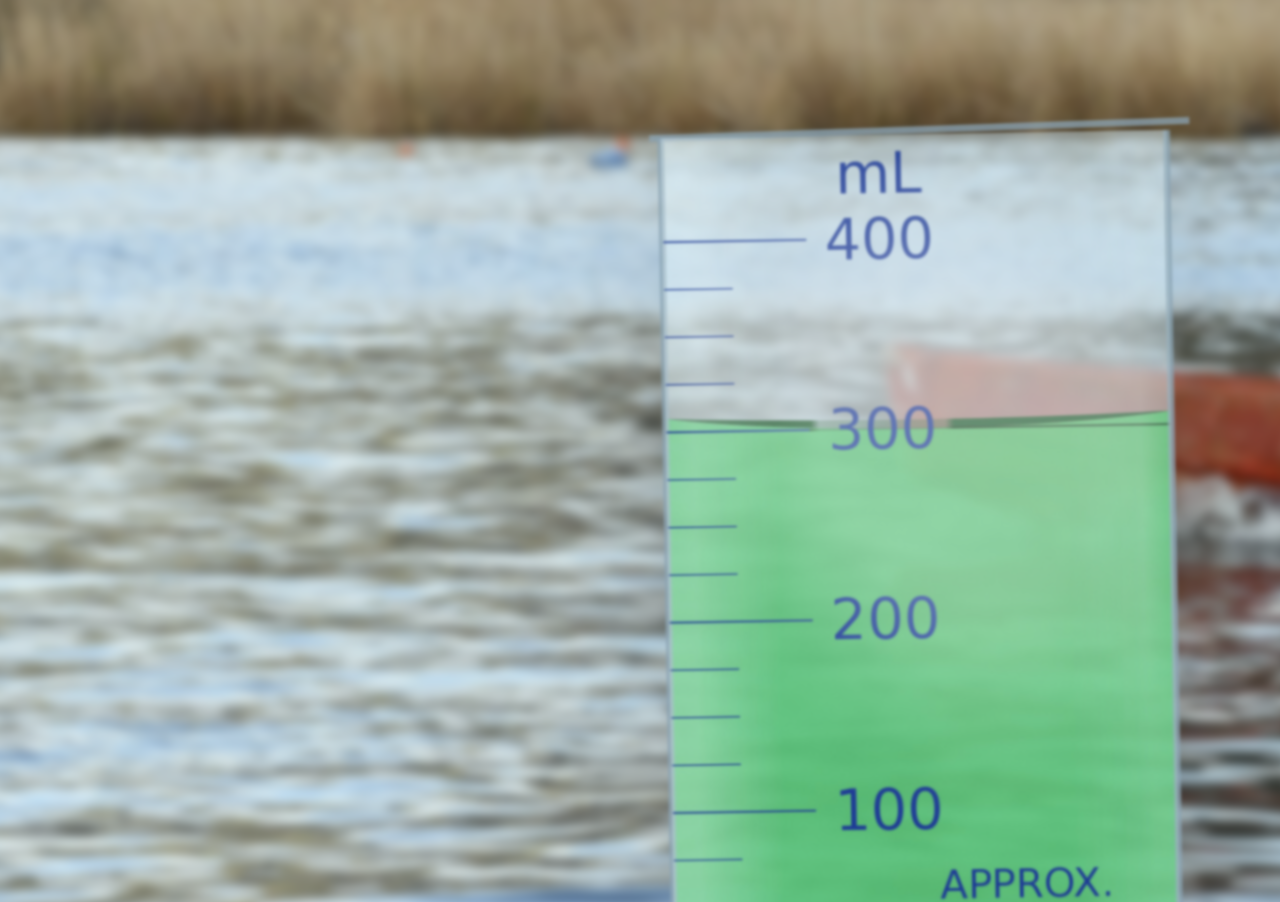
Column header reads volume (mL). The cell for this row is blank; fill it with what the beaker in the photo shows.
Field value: 300 mL
